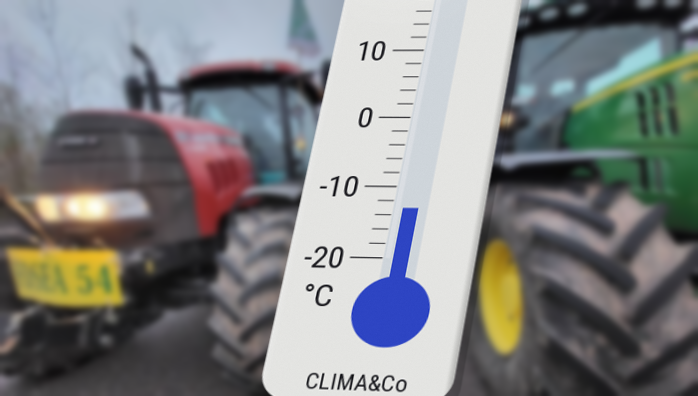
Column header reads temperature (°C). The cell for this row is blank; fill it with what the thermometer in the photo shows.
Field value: -13 °C
